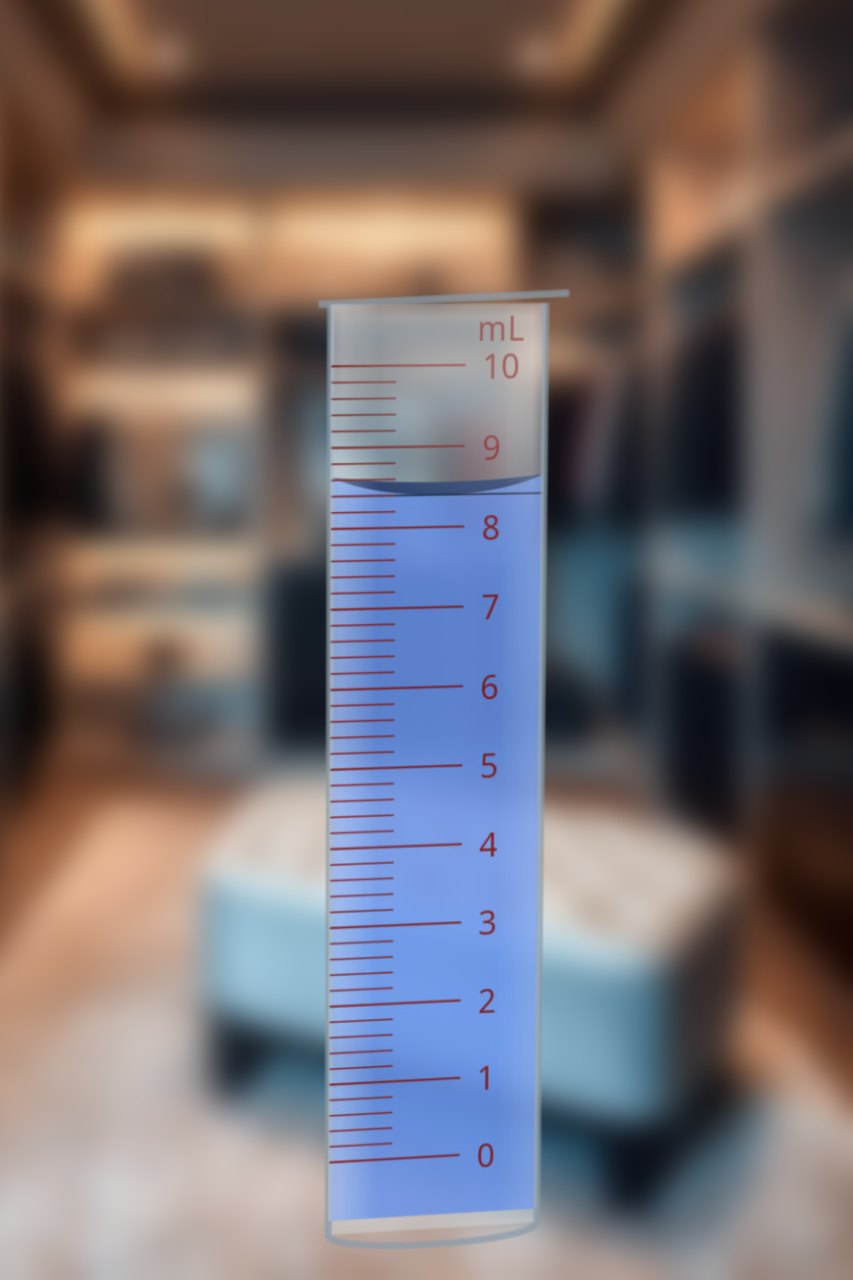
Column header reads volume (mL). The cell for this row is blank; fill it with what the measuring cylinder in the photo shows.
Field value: 8.4 mL
